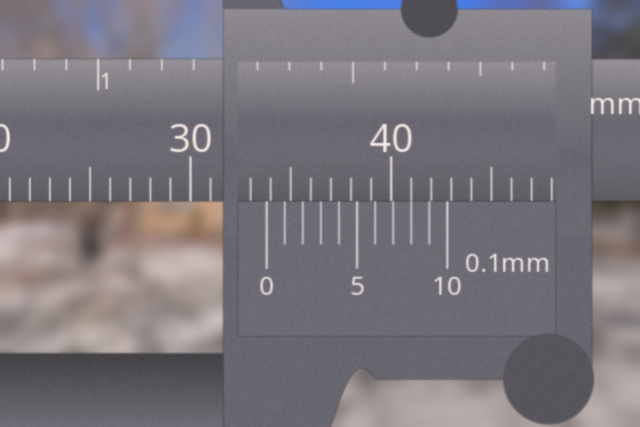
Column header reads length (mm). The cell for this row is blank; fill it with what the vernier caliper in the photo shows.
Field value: 33.8 mm
